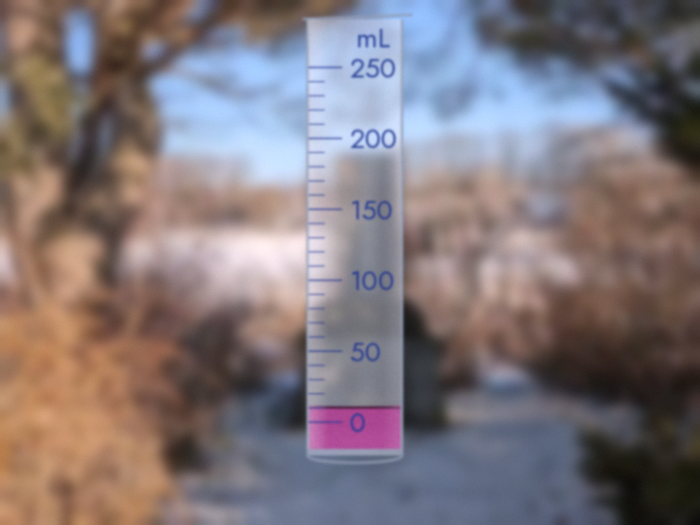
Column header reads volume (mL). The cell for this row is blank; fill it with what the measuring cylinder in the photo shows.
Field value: 10 mL
